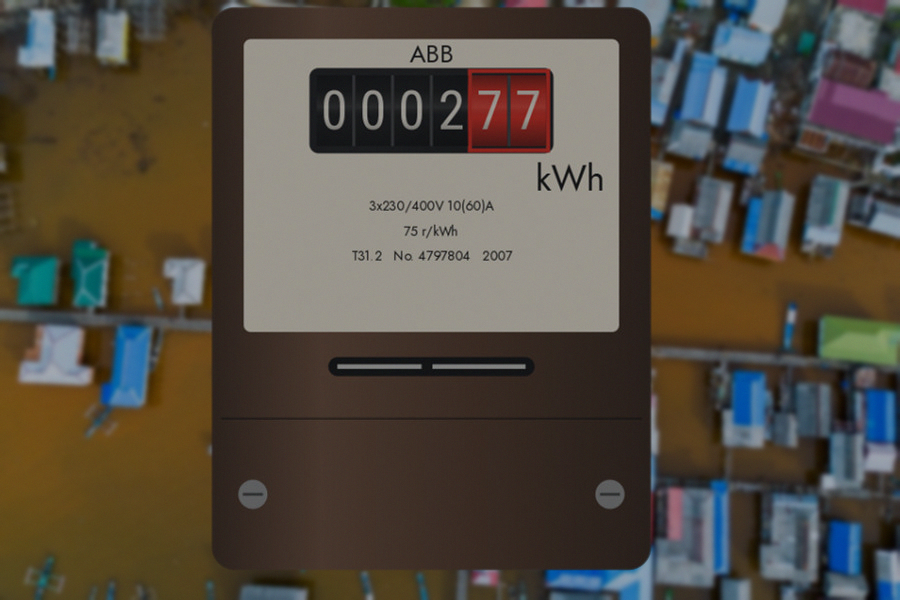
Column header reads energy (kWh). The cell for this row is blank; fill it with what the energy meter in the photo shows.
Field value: 2.77 kWh
